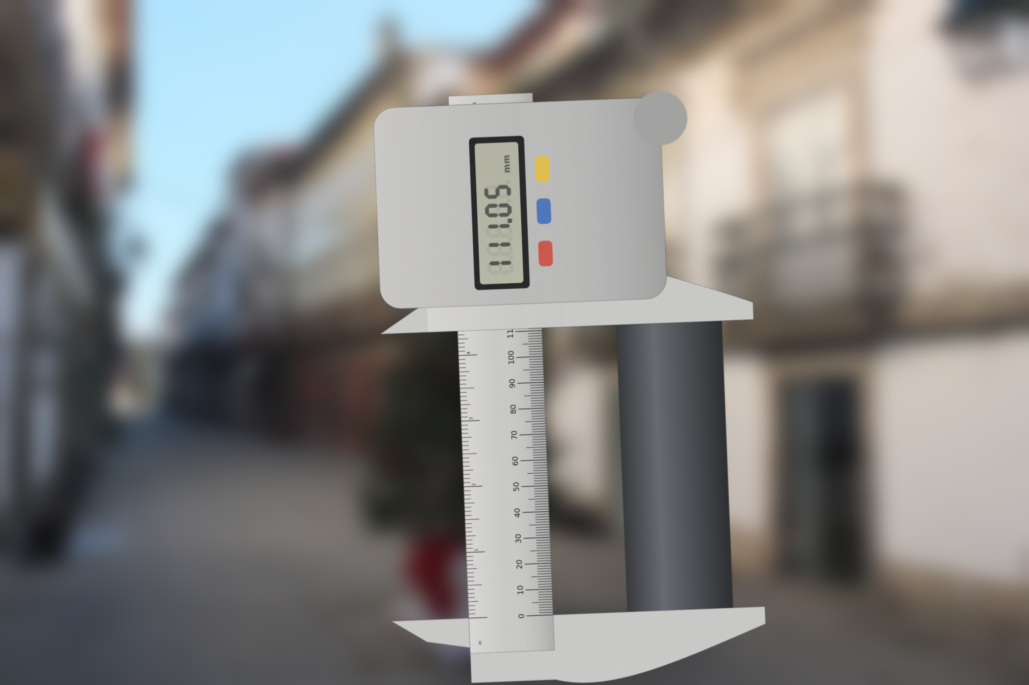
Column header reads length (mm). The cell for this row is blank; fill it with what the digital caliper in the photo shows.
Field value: 111.05 mm
